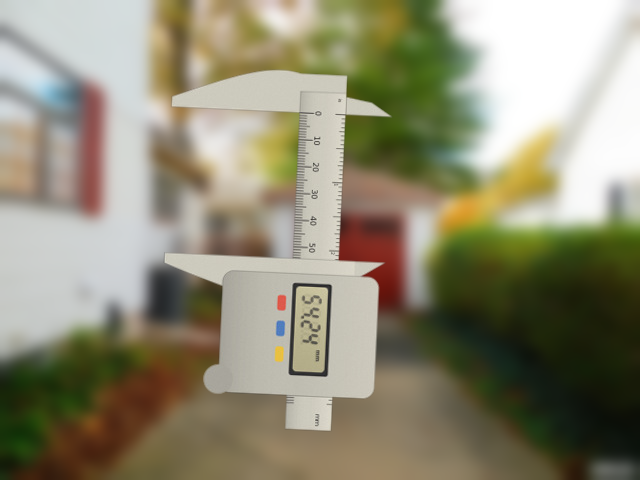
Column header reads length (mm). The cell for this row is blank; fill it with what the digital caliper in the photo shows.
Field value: 54.24 mm
